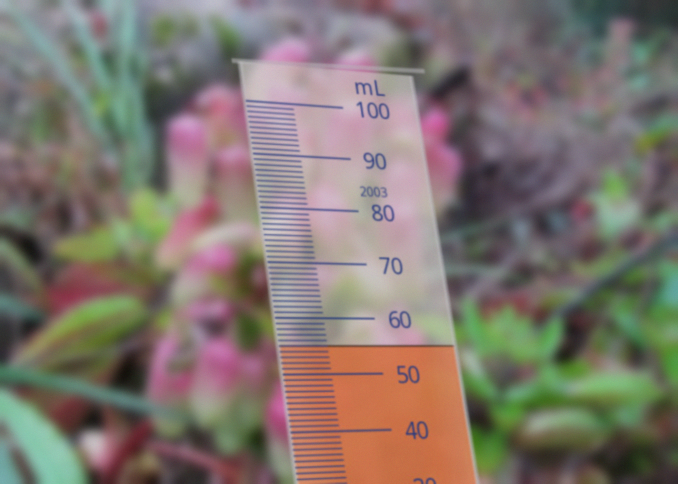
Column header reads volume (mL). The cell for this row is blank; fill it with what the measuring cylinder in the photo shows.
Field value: 55 mL
